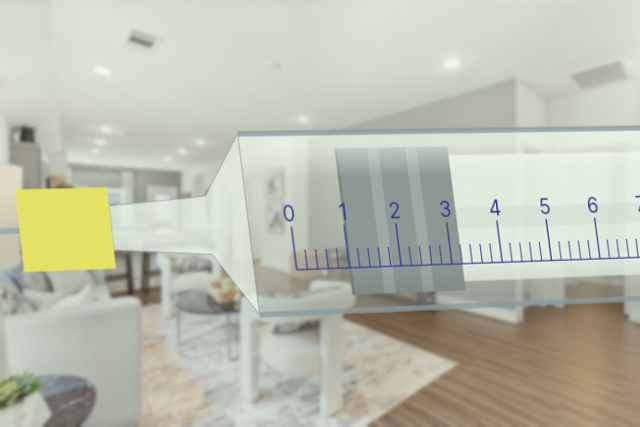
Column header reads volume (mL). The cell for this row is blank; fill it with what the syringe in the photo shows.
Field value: 1 mL
